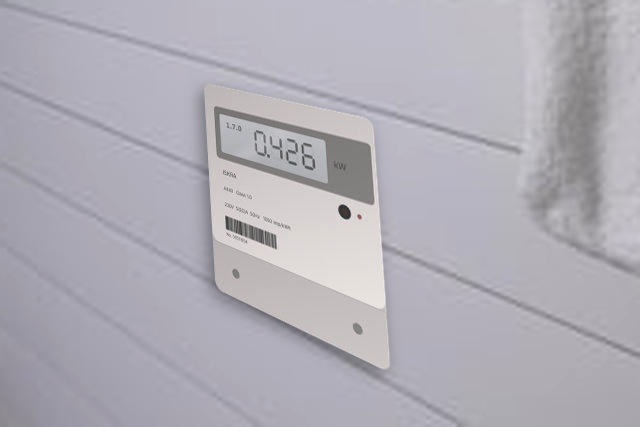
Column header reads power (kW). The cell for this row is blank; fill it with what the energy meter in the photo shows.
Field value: 0.426 kW
